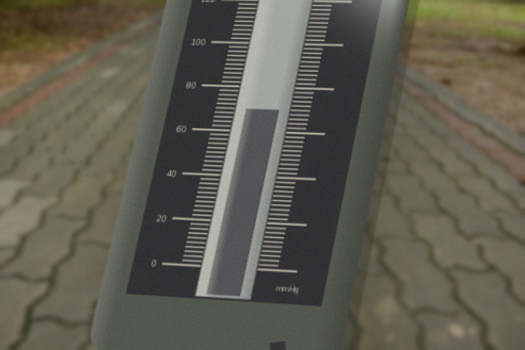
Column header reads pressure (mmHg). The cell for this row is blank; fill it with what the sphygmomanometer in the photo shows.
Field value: 70 mmHg
